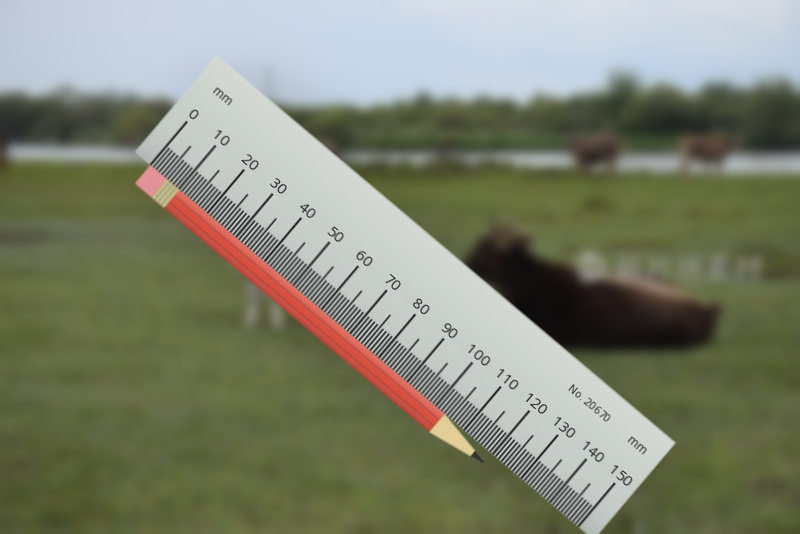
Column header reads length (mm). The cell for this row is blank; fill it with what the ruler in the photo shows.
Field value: 120 mm
